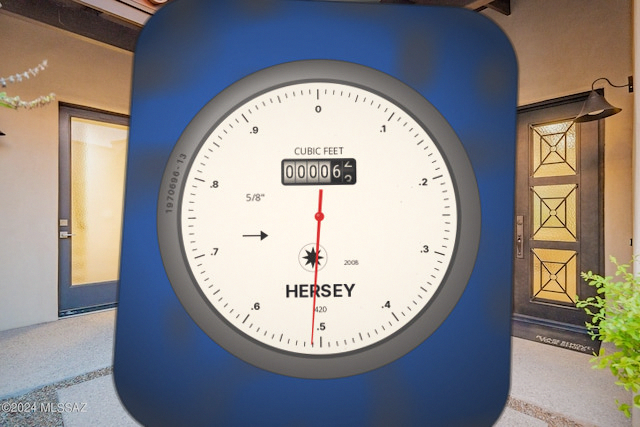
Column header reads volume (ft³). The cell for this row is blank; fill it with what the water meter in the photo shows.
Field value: 62.51 ft³
